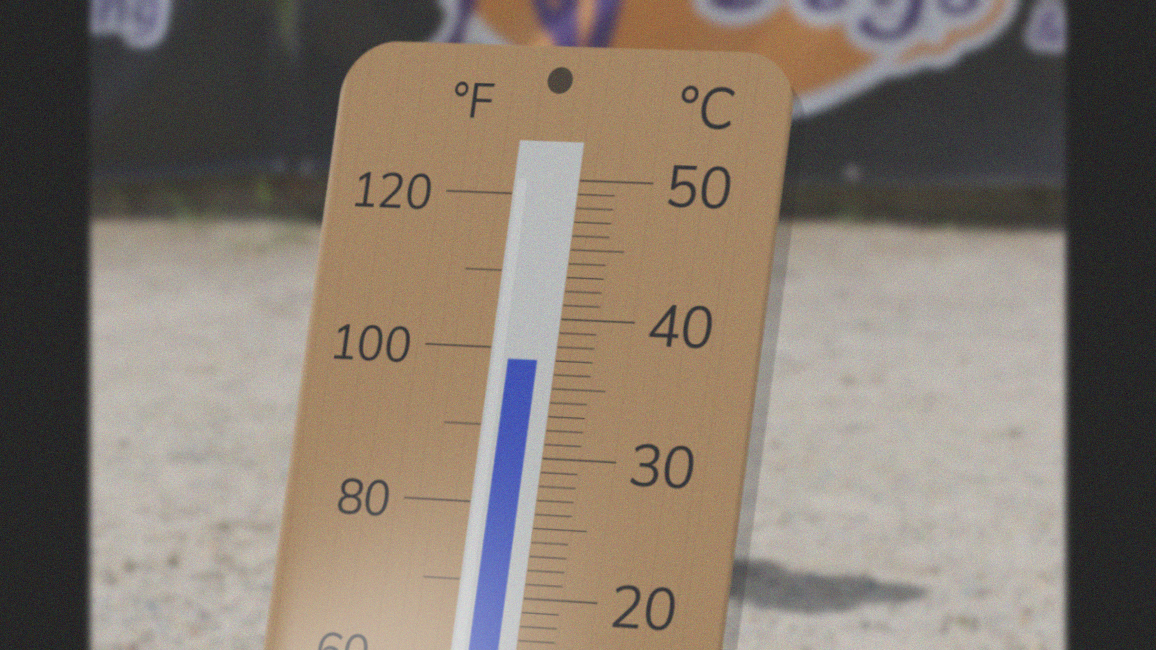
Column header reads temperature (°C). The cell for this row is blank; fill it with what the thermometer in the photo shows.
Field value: 37 °C
